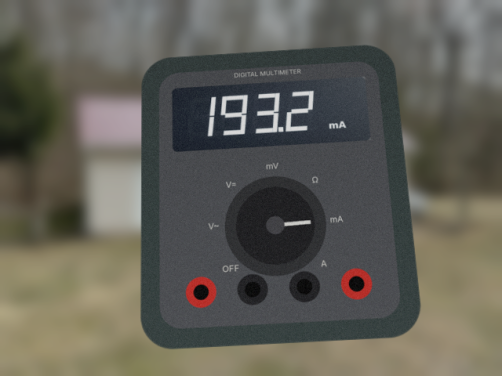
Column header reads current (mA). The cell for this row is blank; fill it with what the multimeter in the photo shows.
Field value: 193.2 mA
